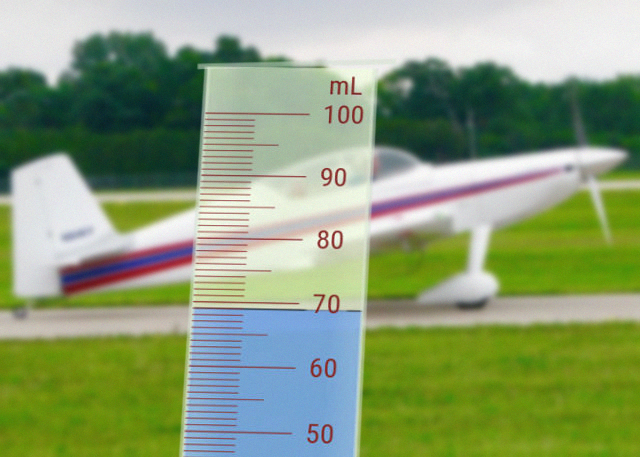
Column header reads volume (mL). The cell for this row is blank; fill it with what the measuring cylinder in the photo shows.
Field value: 69 mL
